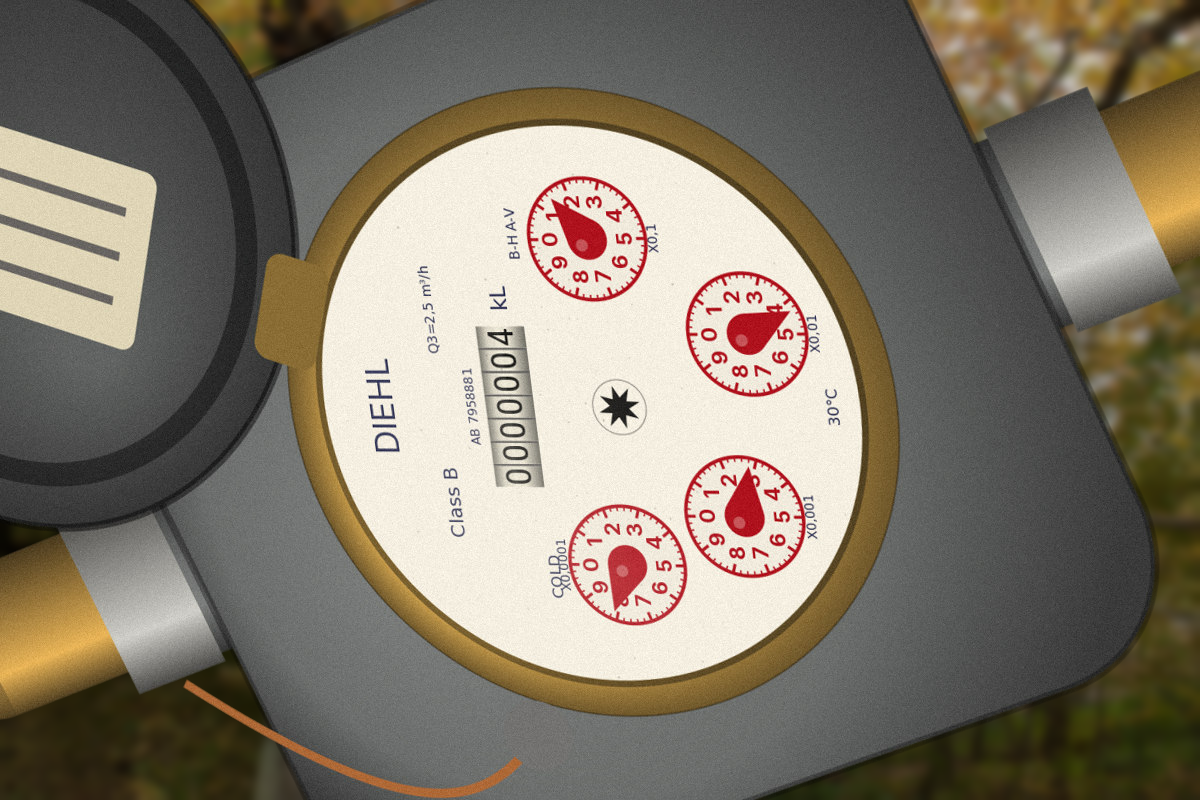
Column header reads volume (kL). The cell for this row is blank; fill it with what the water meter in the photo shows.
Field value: 4.1428 kL
